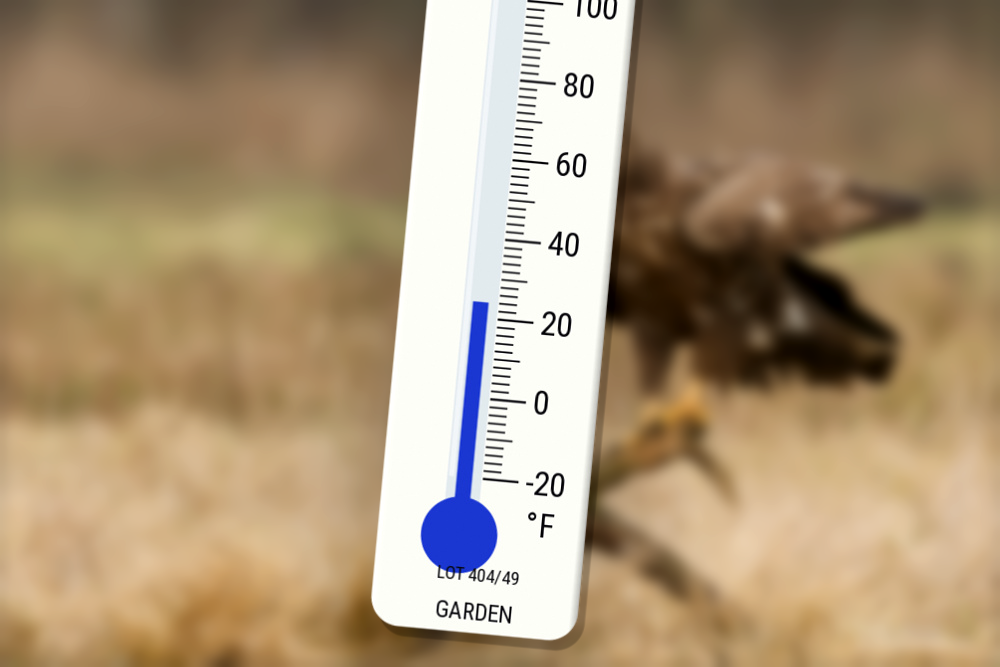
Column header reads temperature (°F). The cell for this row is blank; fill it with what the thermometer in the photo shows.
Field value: 24 °F
